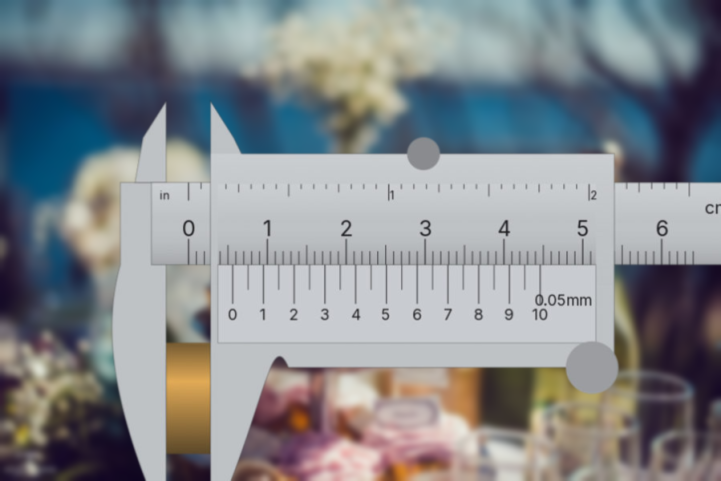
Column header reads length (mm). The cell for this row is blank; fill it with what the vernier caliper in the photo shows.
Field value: 5.6 mm
